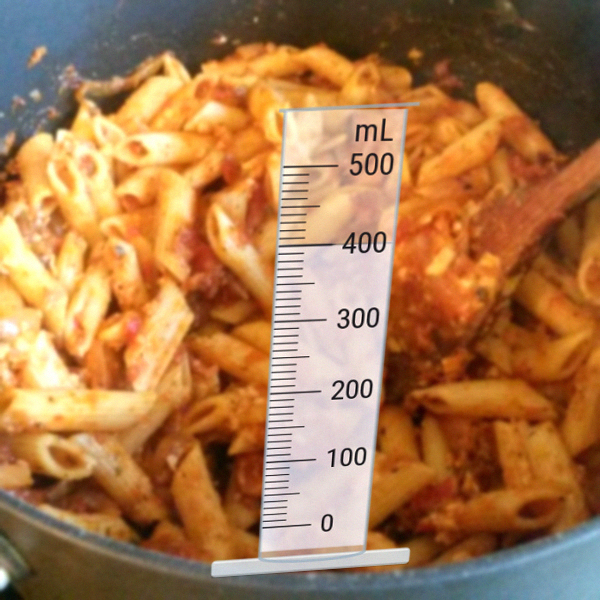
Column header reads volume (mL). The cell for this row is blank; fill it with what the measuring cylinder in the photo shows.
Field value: 400 mL
